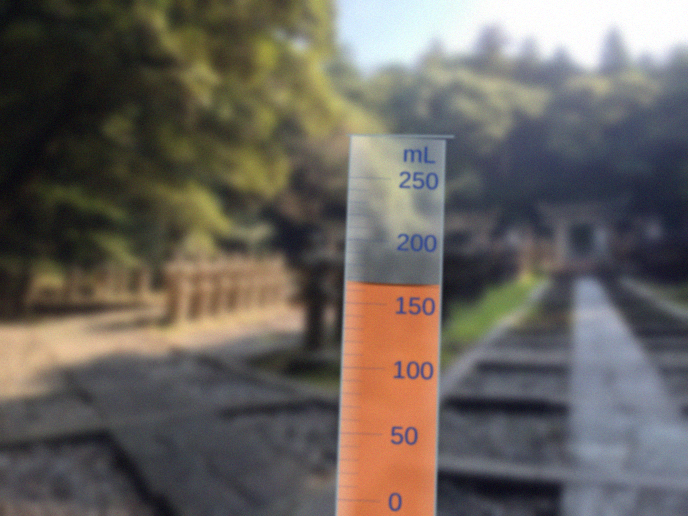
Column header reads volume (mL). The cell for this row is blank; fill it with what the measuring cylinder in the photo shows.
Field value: 165 mL
